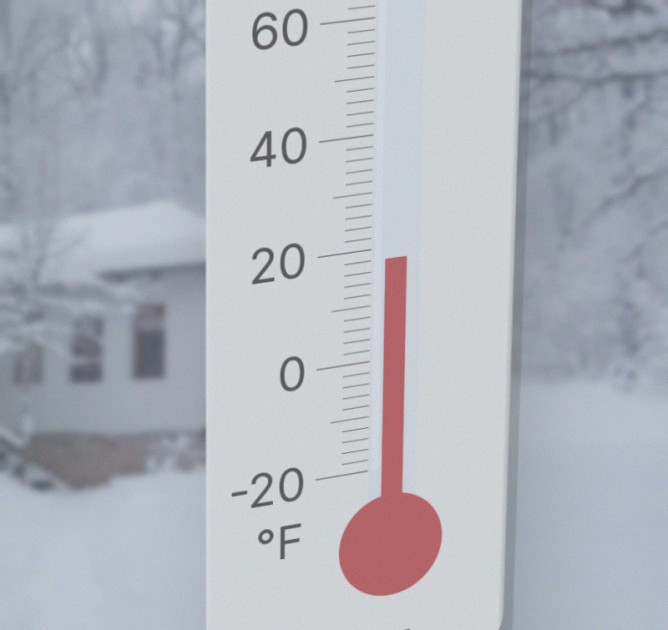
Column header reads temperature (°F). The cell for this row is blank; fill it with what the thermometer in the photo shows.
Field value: 18 °F
